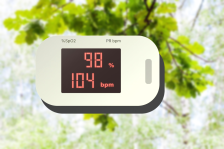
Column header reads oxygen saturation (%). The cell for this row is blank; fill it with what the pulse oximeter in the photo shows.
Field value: 98 %
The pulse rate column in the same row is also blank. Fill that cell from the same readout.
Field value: 104 bpm
